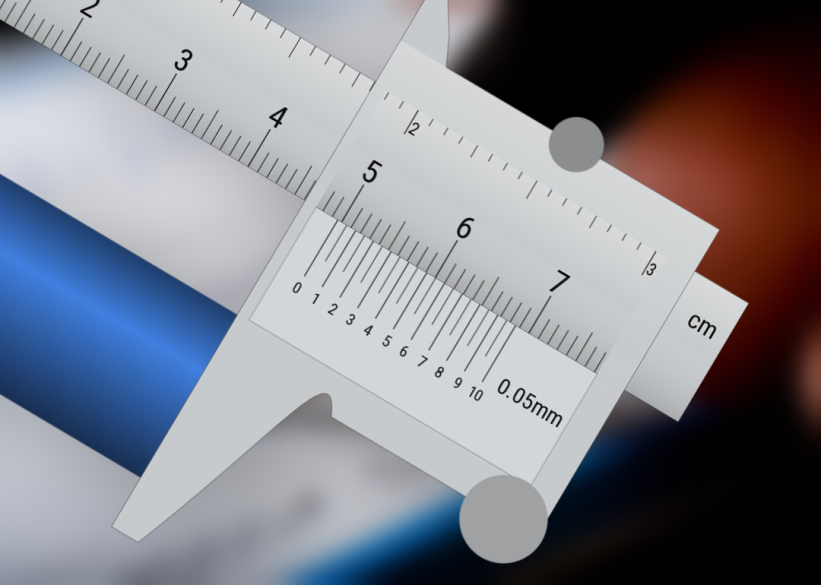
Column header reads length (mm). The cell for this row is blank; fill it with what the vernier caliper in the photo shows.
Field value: 49.6 mm
